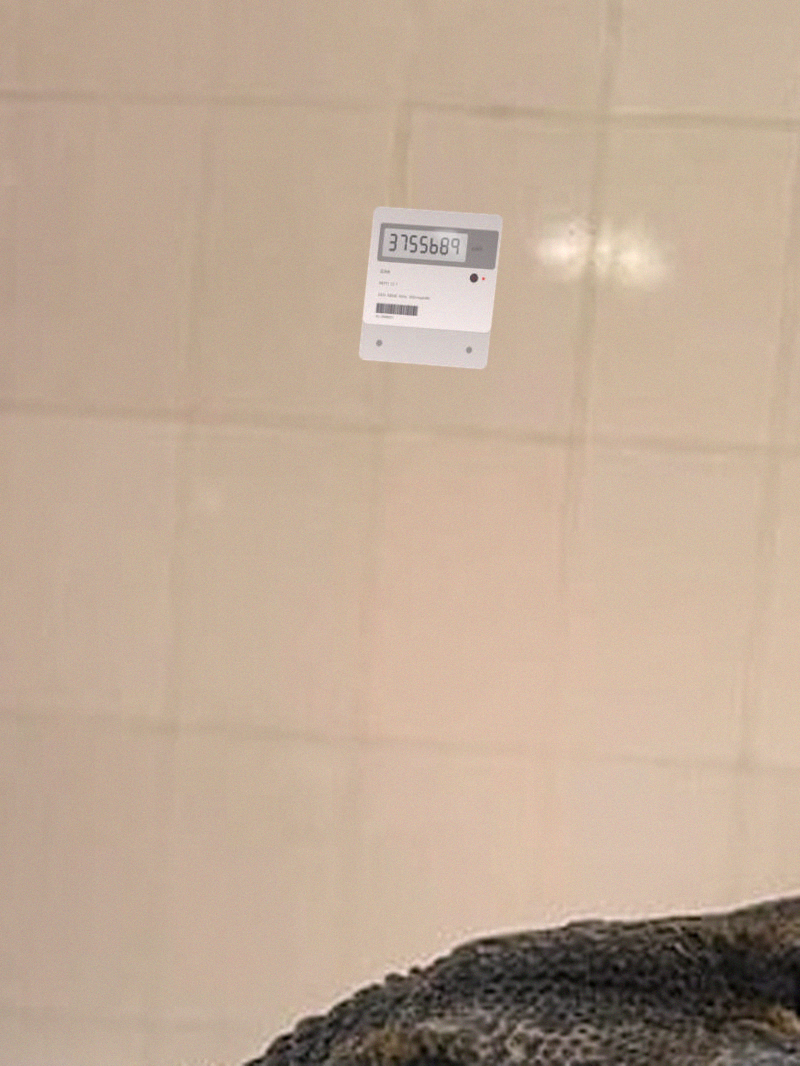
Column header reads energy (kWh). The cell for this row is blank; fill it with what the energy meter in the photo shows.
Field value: 3755689 kWh
